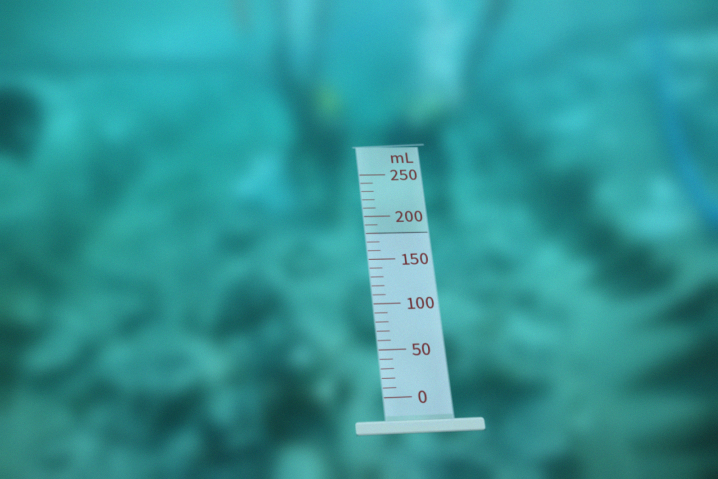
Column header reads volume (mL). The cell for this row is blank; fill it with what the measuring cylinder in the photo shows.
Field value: 180 mL
